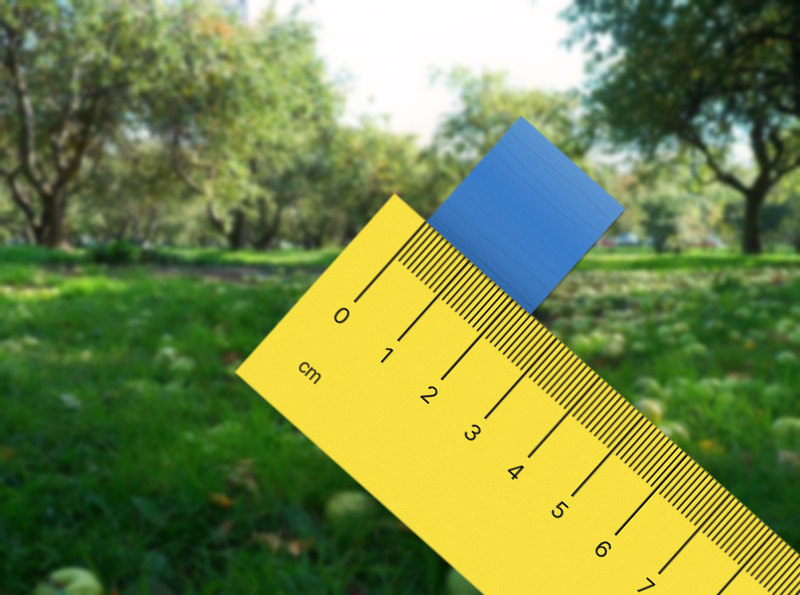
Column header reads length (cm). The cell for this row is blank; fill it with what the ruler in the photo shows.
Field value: 2.4 cm
